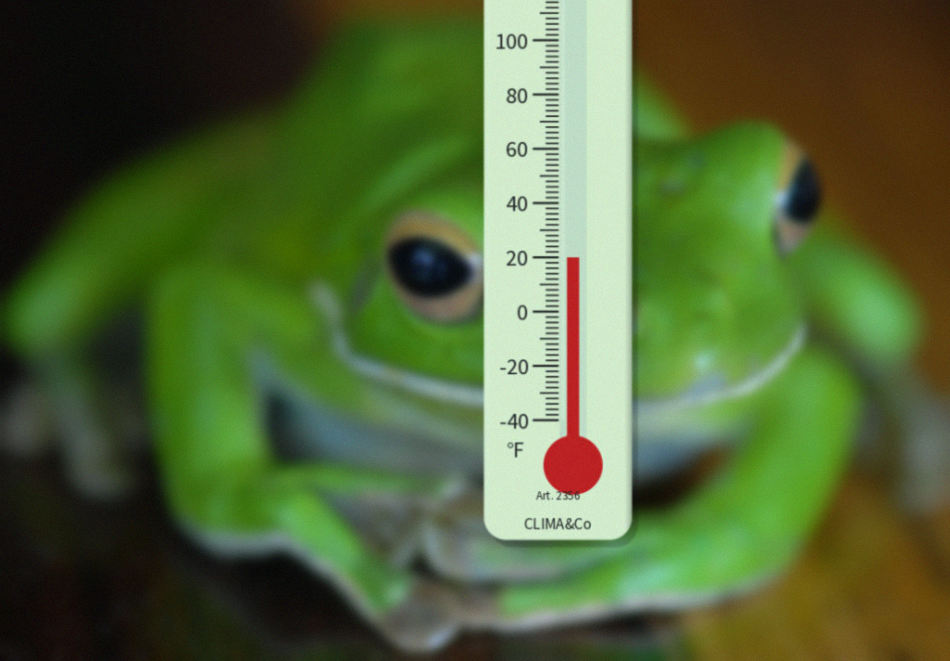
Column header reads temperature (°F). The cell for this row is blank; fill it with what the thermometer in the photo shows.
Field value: 20 °F
